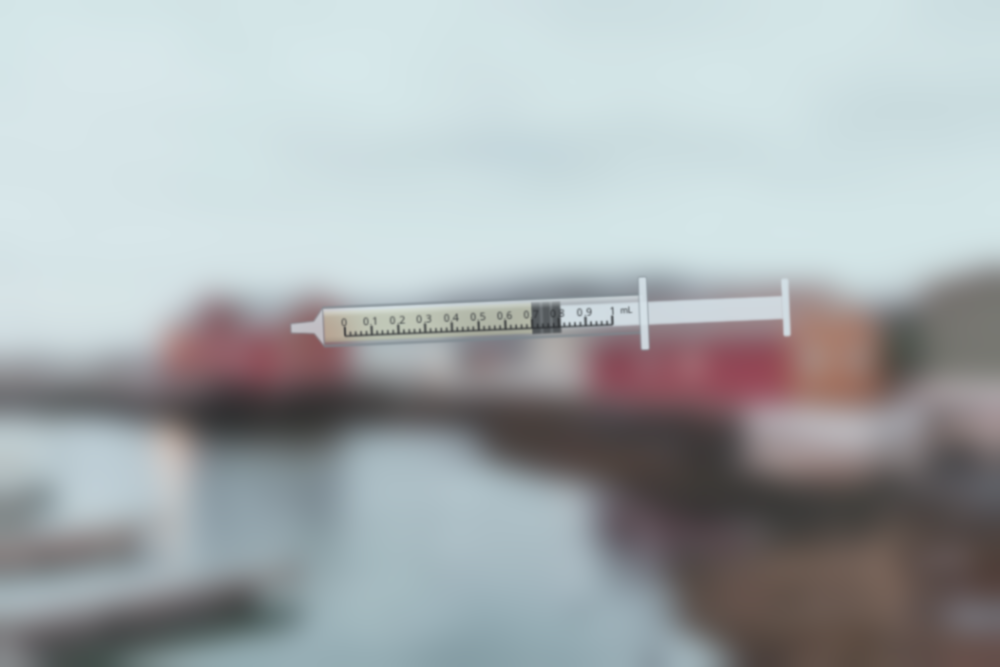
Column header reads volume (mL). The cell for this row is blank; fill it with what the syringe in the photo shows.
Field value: 0.7 mL
